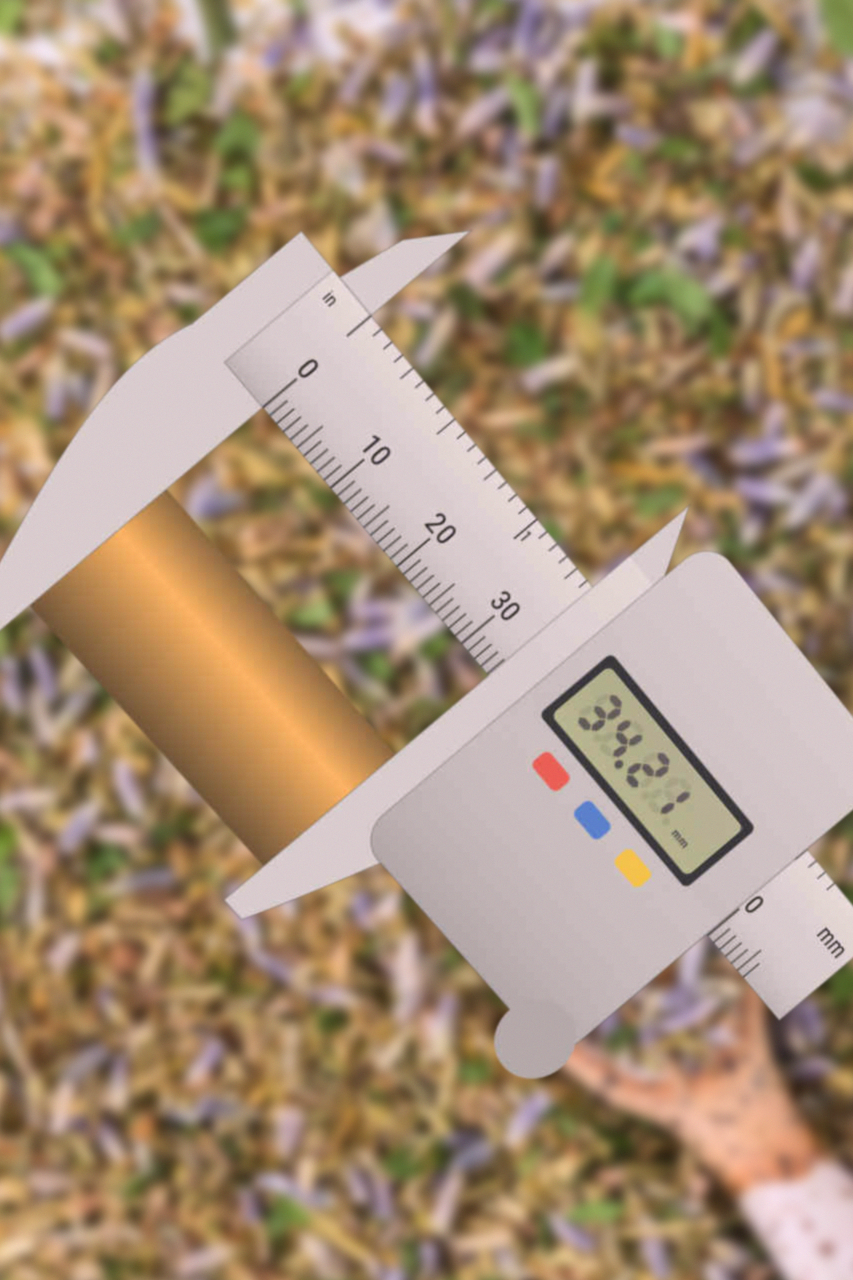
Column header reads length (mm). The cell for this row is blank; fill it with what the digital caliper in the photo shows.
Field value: 34.21 mm
